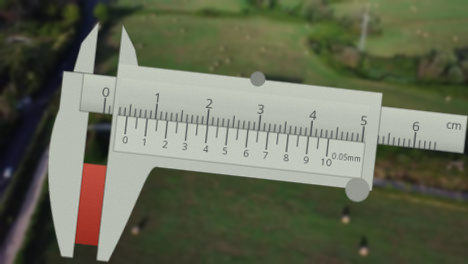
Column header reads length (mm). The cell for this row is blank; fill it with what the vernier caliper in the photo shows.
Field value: 4.5 mm
